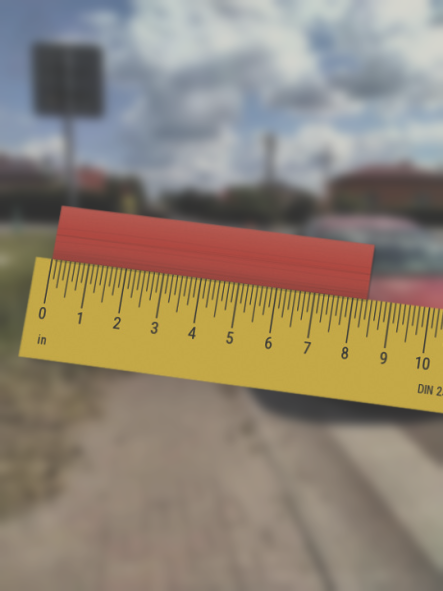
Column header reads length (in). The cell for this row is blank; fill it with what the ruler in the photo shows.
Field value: 8.375 in
